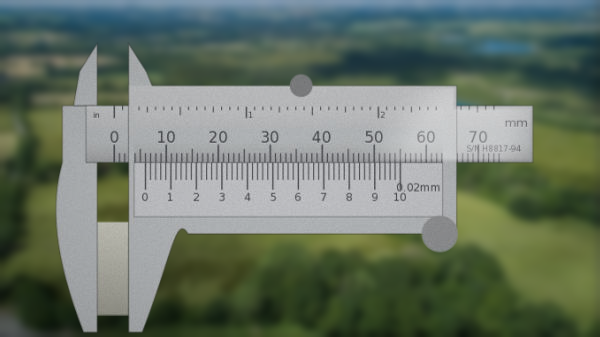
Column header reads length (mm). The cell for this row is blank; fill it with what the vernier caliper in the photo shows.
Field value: 6.0 mm
